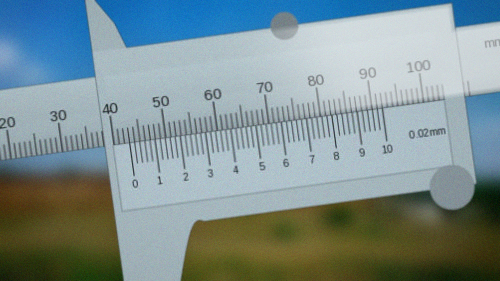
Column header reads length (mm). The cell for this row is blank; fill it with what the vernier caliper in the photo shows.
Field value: 43.0 mm
